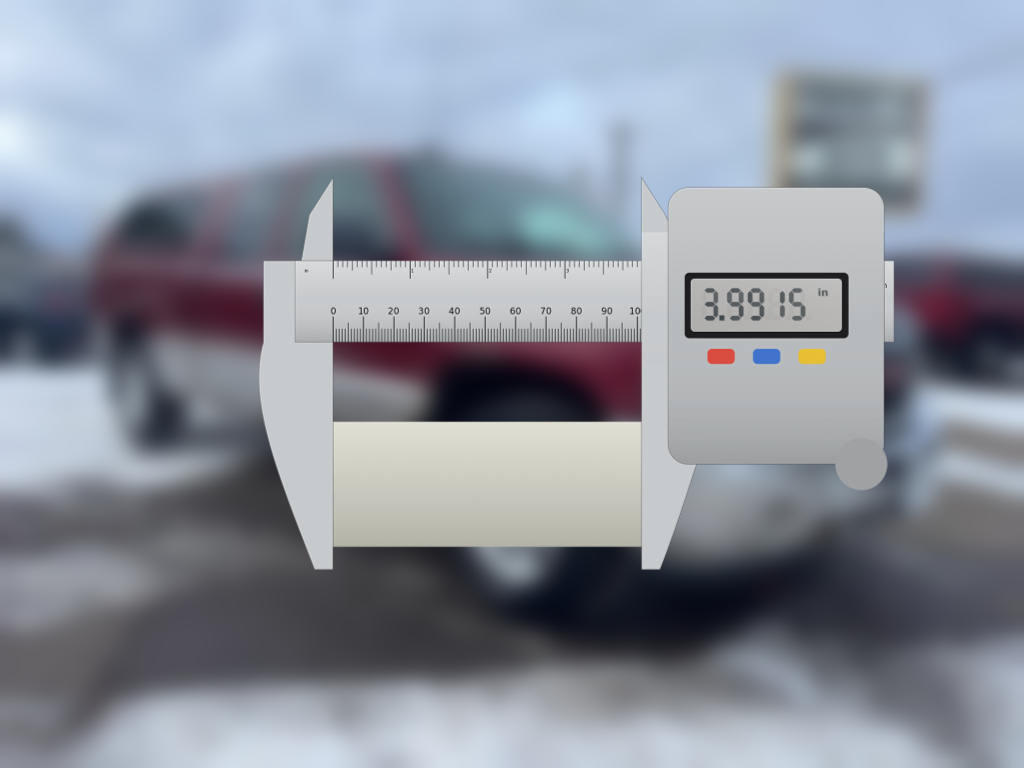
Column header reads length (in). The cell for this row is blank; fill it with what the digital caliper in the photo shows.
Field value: 3.9915 in
